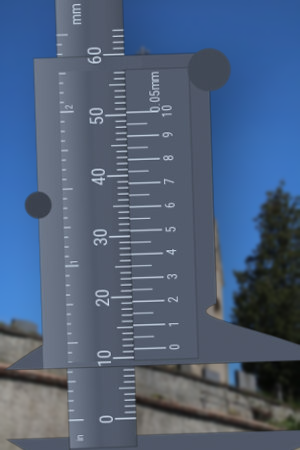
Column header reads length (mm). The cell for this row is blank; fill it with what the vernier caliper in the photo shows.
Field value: 11.4 mm
